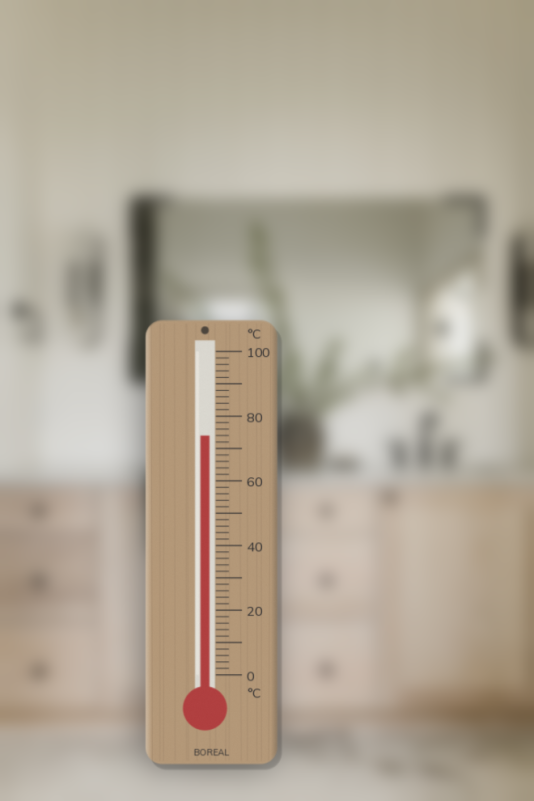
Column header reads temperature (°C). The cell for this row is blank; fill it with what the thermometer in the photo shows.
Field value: 74 °C
